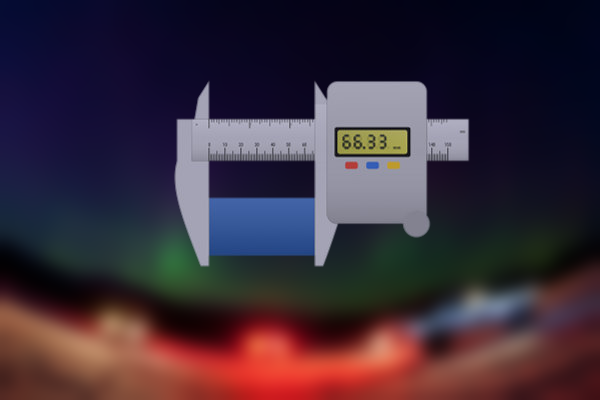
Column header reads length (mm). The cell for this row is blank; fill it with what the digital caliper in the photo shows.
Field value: 66.33 mm
